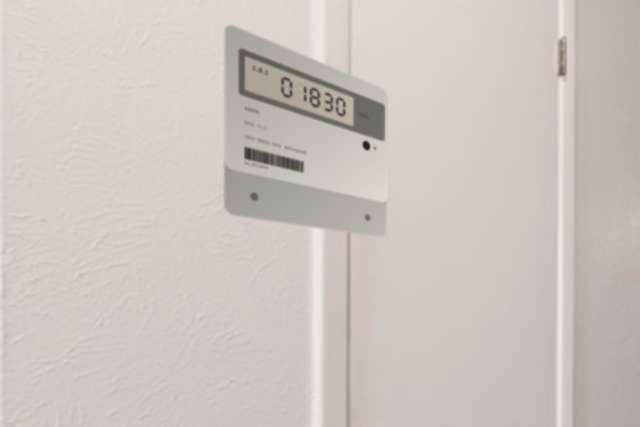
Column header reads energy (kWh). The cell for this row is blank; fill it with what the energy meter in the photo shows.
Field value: 1830 kWh
